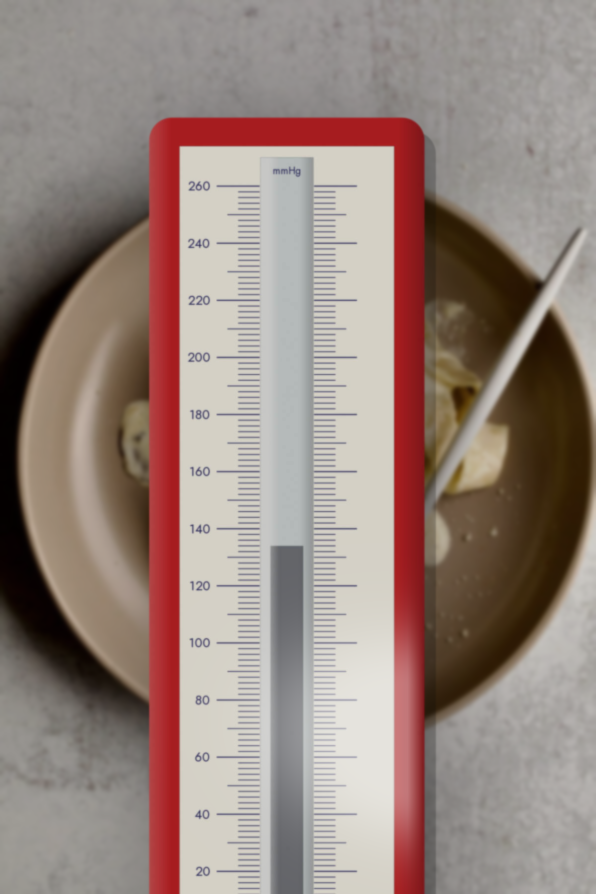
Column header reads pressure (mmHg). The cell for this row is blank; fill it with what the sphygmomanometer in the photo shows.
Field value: 134 mmHg
